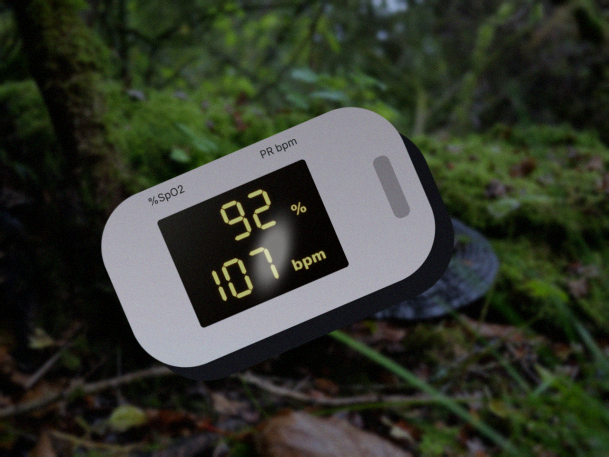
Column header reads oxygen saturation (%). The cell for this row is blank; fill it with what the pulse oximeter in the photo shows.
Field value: 92 %
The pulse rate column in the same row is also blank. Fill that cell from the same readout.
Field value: 107 bpm
